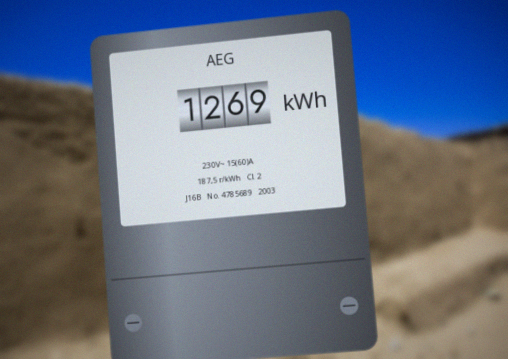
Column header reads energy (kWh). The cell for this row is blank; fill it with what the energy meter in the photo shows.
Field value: 1269 kWh
